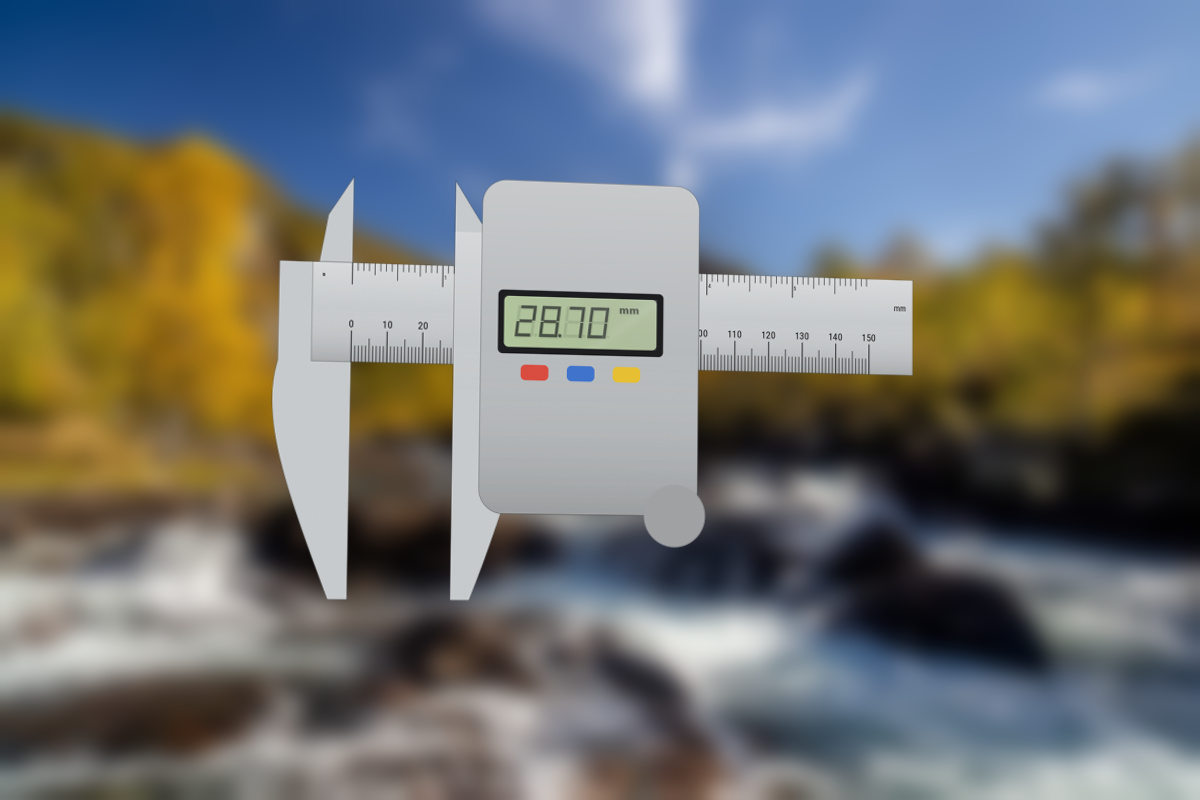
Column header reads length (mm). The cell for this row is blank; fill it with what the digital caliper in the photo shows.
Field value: 28.70 mm
